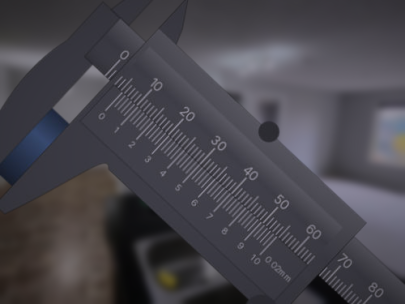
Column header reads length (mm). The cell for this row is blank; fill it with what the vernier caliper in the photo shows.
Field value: 5.5 mm
